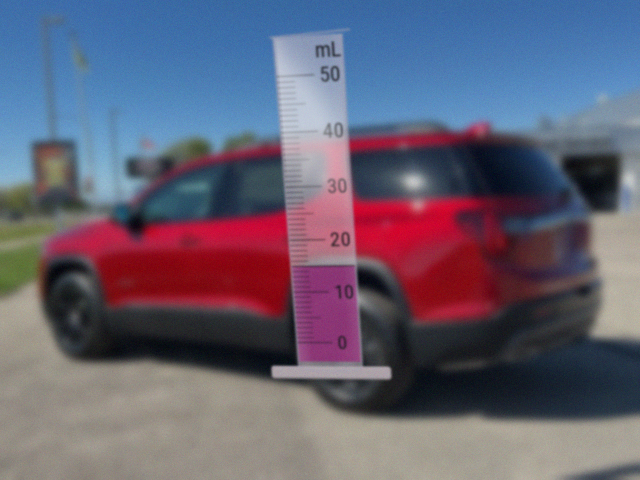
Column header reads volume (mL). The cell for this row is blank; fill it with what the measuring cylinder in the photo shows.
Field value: 15 mL
